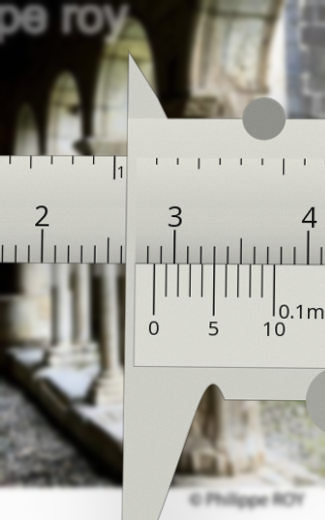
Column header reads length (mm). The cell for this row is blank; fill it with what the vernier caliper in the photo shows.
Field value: 28.5 mm
